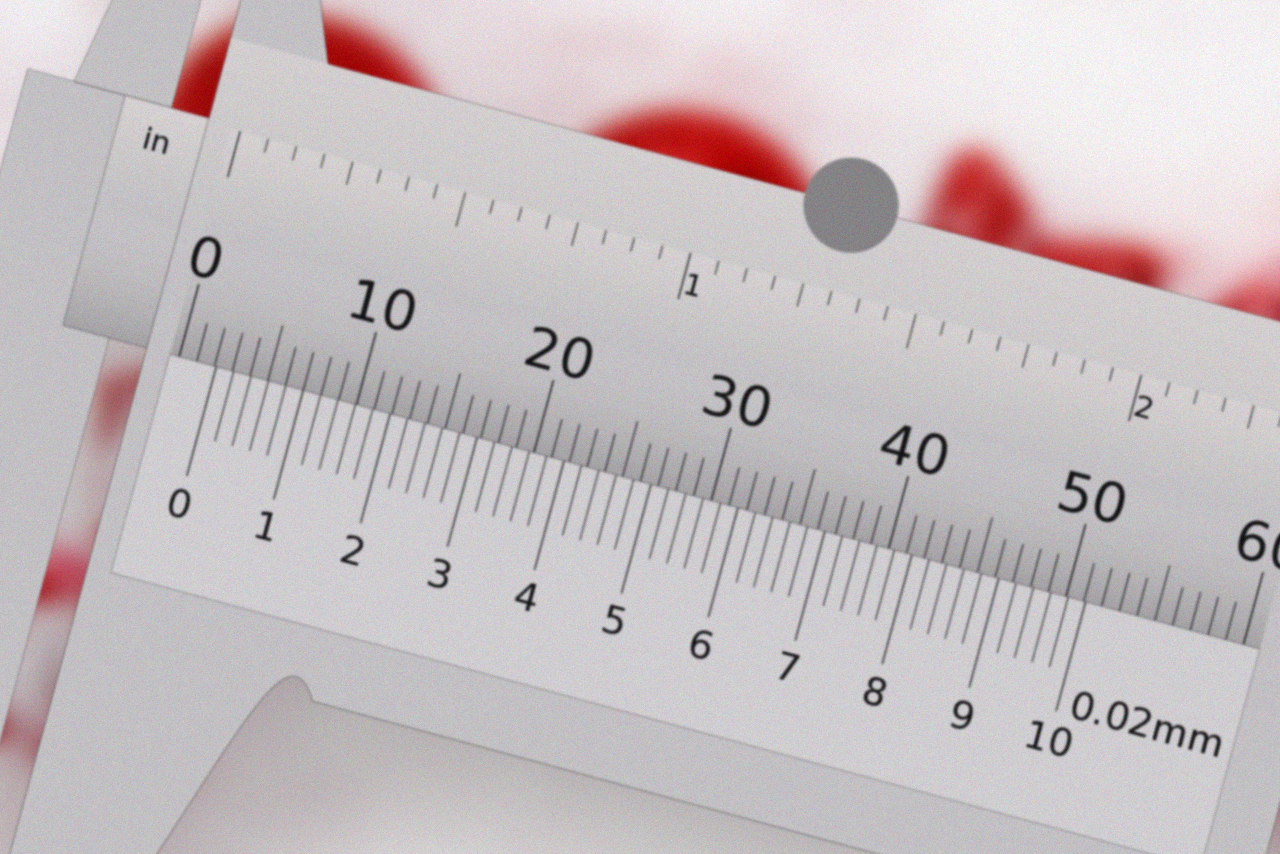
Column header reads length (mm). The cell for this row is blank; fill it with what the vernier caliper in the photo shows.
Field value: 2.1 mm
